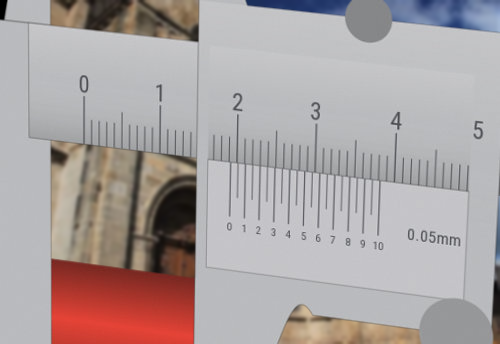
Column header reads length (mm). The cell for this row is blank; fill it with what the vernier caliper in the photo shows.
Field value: 19.2 mm
